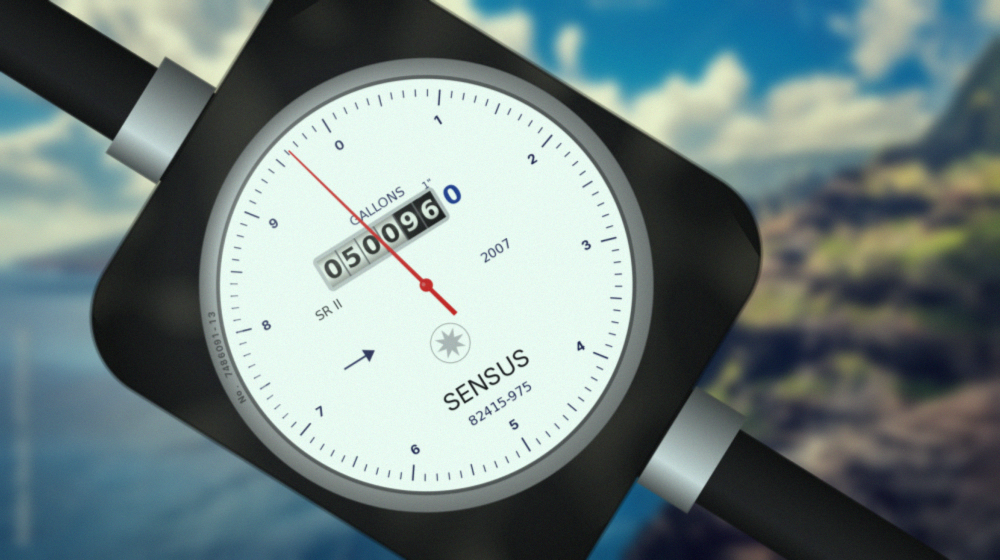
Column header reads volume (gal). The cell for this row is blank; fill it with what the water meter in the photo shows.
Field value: 500959.6 gal
